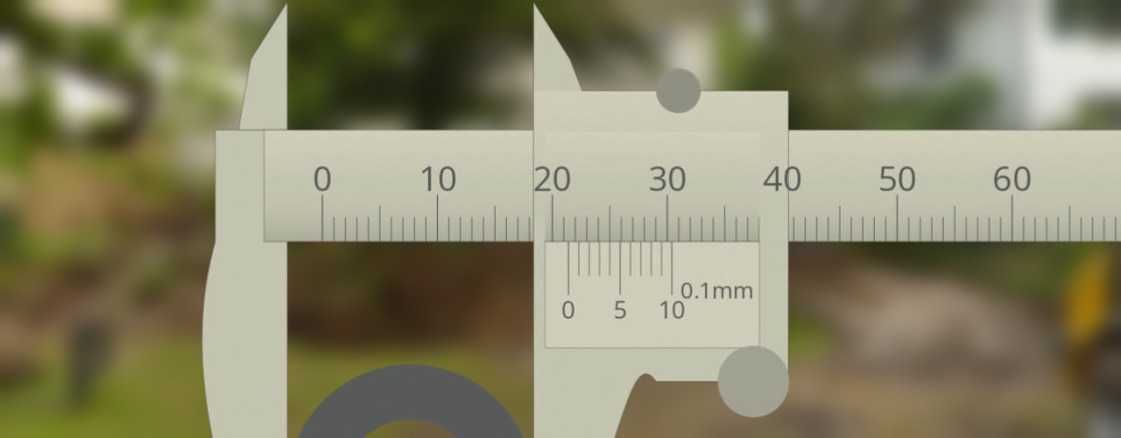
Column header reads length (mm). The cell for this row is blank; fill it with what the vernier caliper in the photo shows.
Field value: 21.4 mm
